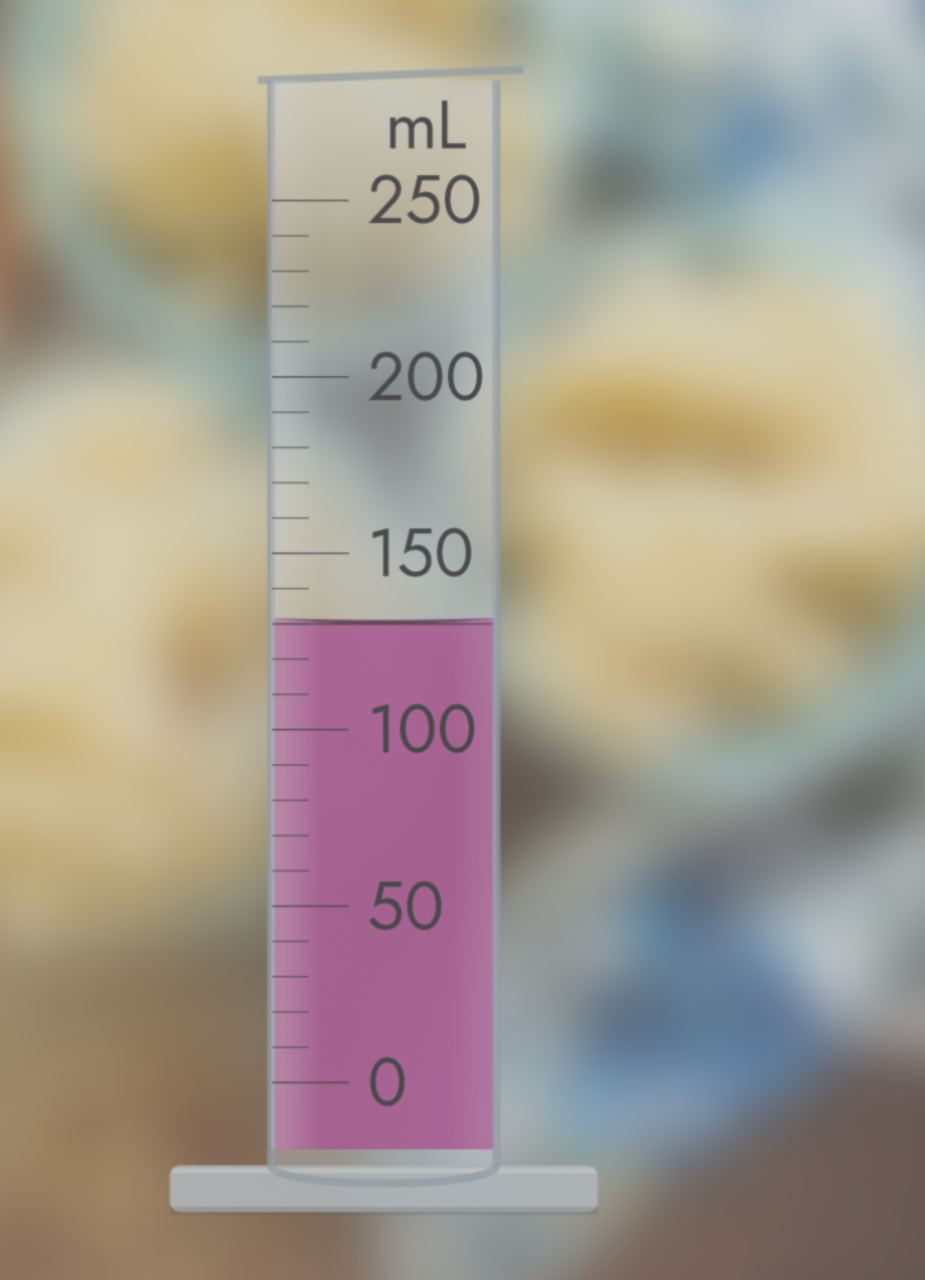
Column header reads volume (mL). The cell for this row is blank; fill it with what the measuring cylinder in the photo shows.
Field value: 130 mL
